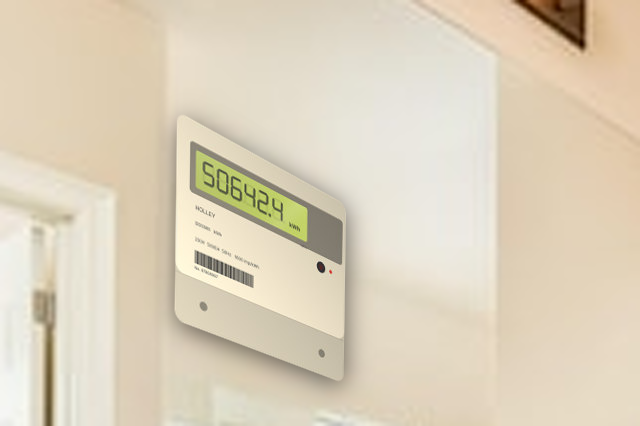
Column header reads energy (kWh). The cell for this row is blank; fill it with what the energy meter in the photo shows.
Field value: 50642.4 kWh
